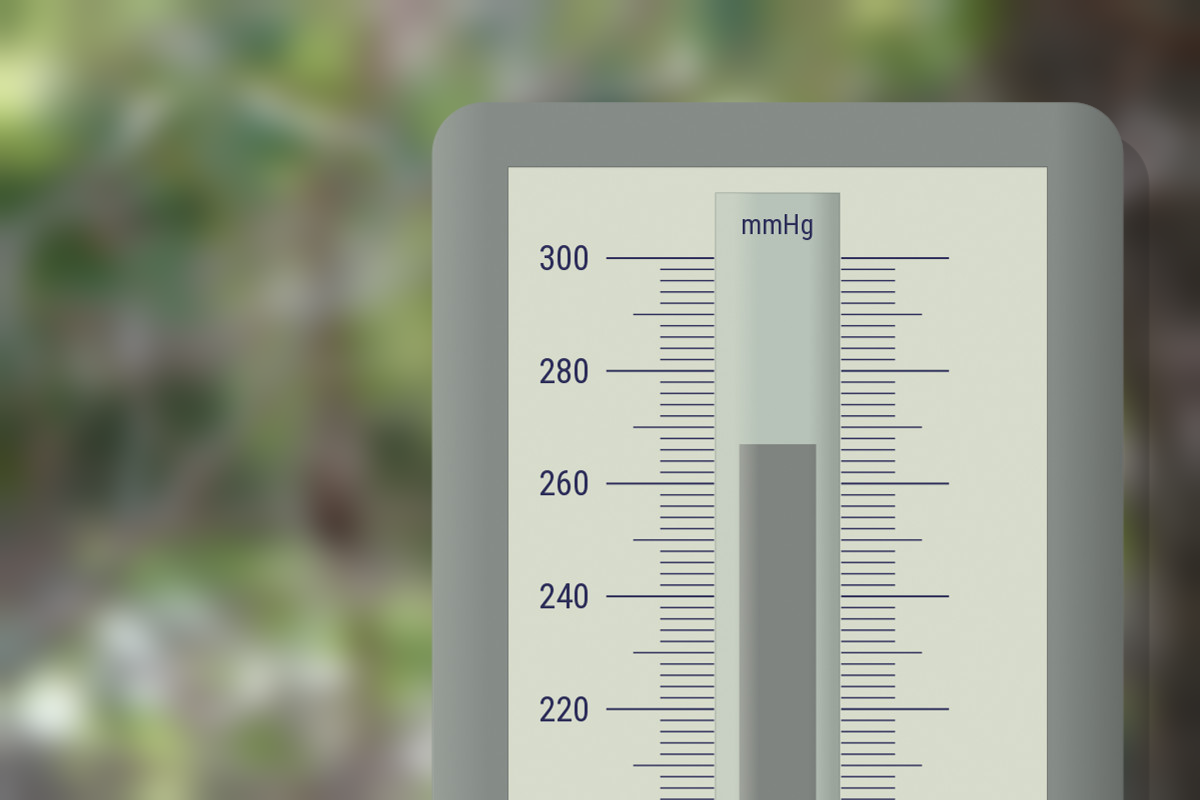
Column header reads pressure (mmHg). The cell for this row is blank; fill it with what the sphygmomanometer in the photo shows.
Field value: 267 mmHg
